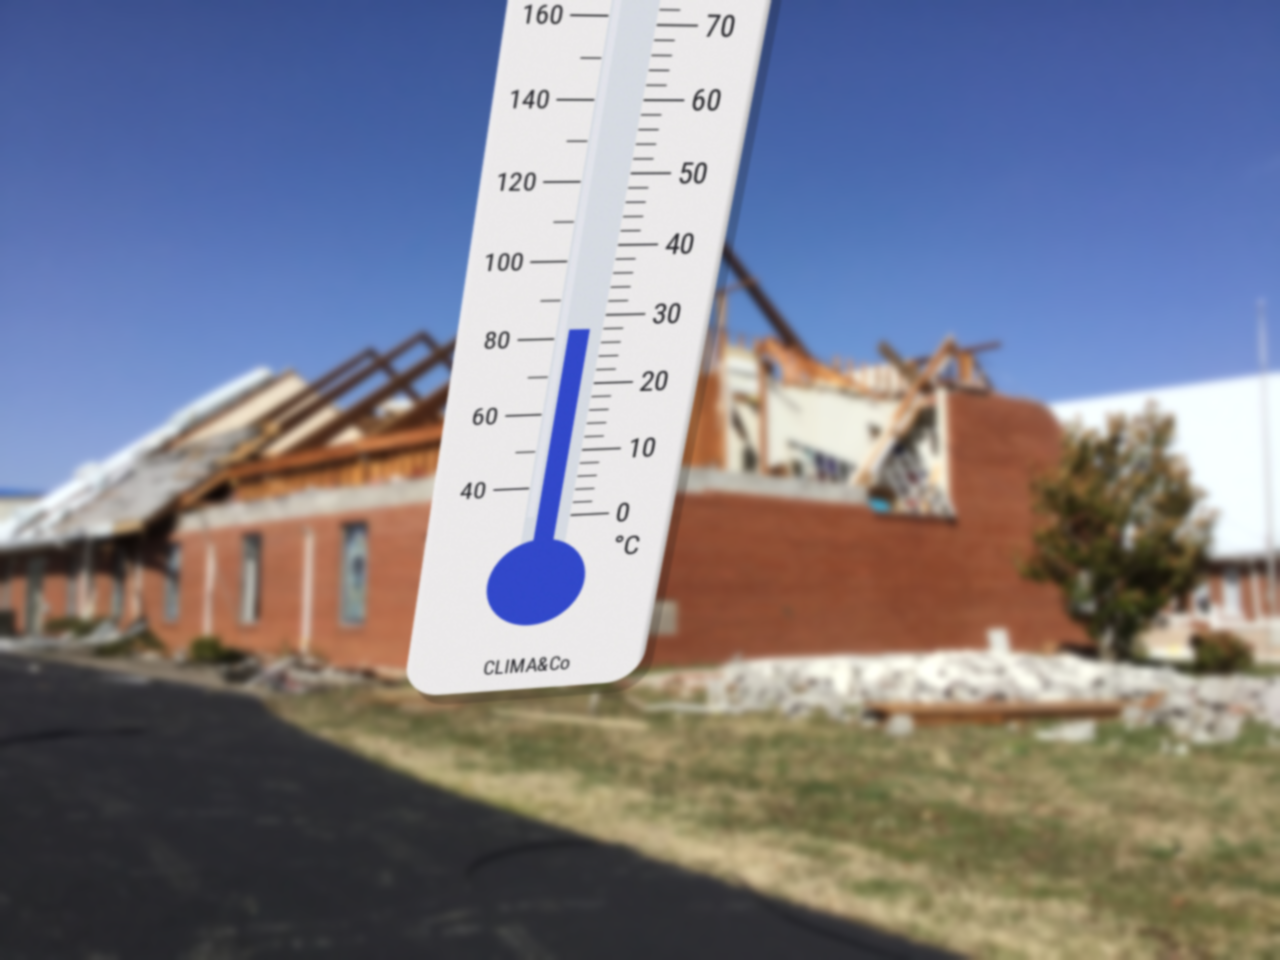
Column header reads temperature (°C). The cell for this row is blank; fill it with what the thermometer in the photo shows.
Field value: 28 °C
